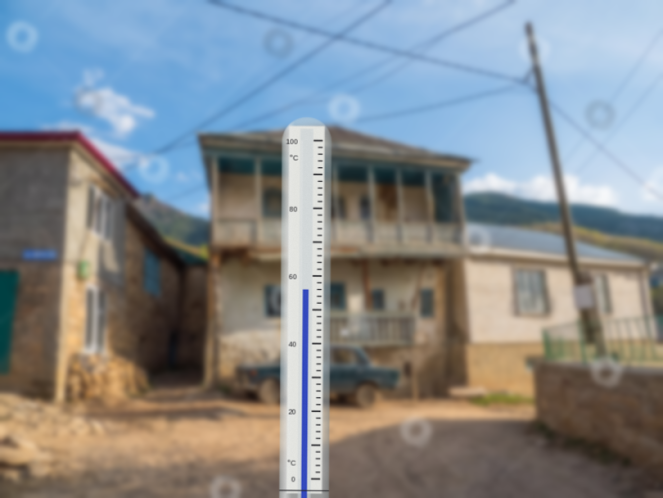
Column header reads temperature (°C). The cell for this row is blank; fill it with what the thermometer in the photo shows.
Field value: 56 °C
